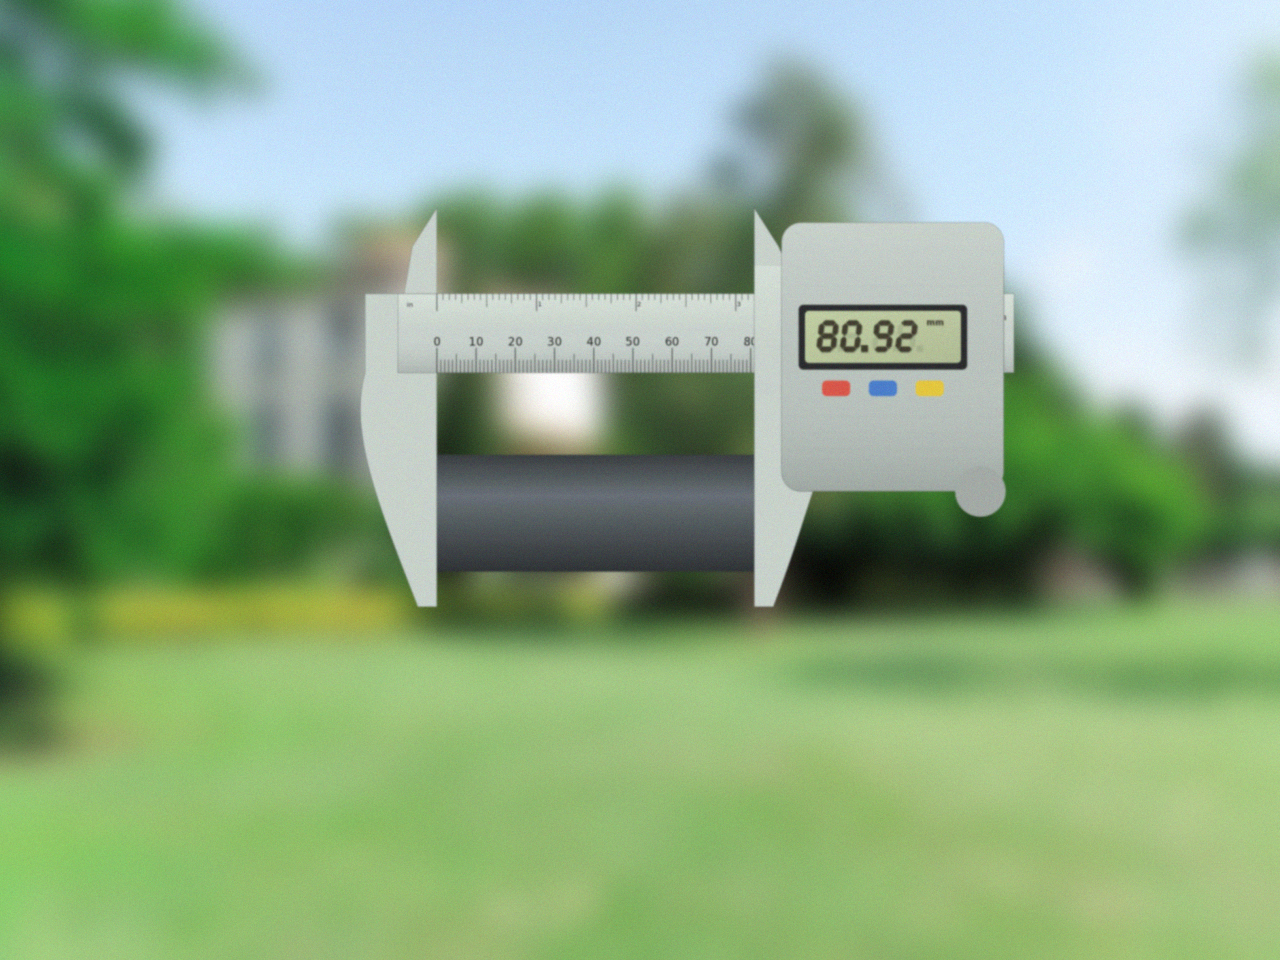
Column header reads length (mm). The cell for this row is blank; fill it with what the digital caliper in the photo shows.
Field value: 80.92 mm
